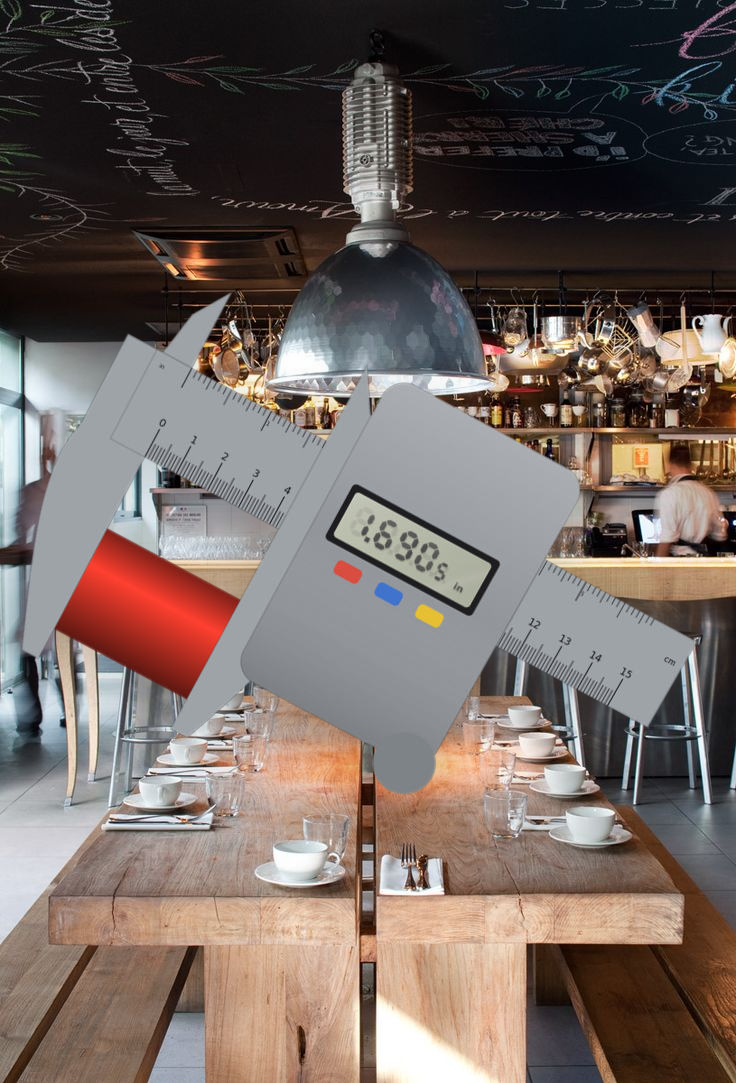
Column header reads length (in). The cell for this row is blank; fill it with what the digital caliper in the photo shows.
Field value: 1.6905 in
